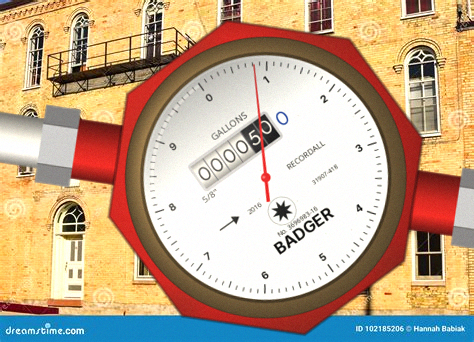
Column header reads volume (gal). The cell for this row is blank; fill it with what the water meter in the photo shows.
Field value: 500.8 gal
